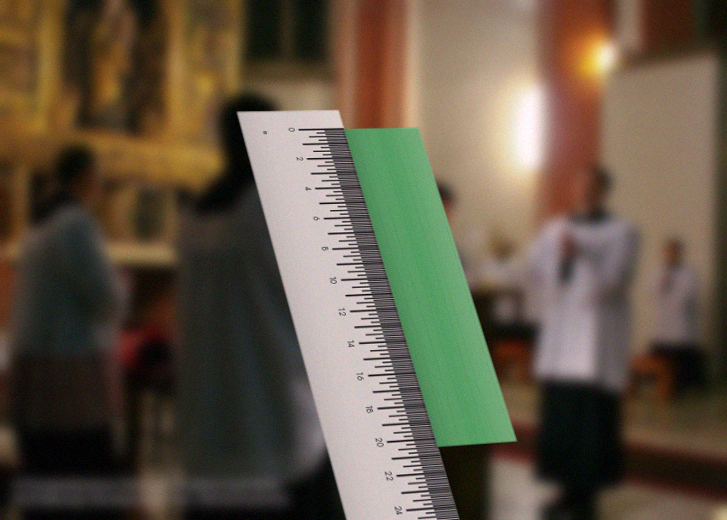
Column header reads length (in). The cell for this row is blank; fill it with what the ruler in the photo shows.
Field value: 20.5 in
